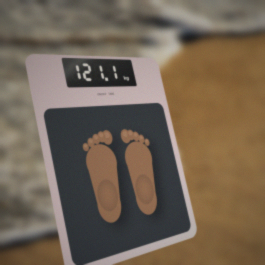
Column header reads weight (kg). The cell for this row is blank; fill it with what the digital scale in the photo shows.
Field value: 121.1 kg
